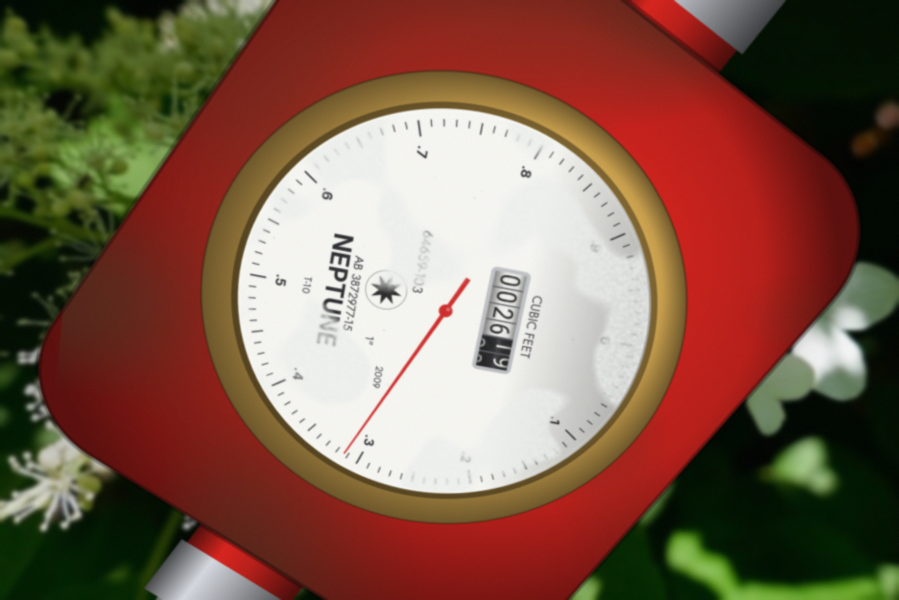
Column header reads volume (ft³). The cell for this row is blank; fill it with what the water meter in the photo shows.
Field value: 2619.31 ft³
